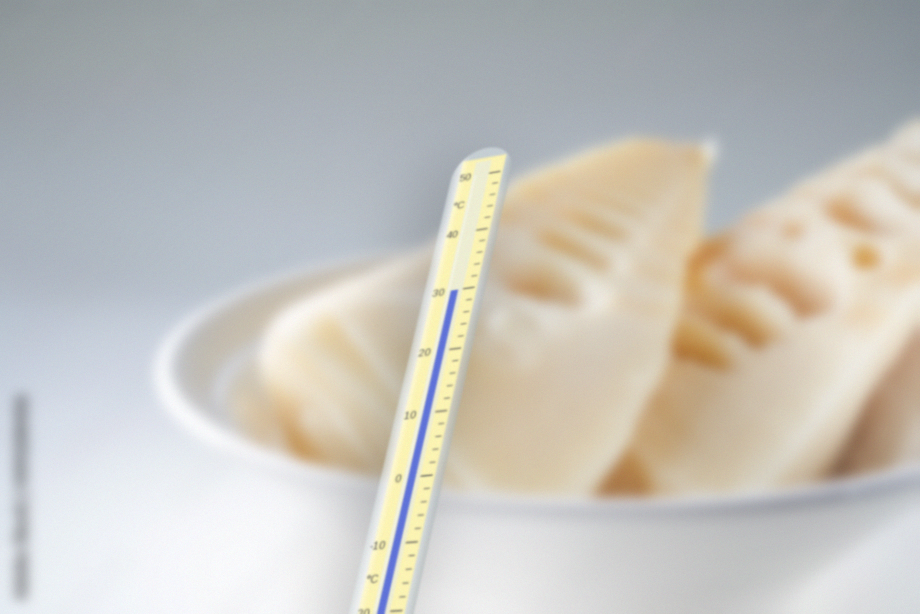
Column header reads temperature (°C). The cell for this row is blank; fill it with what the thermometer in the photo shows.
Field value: 30 °C
